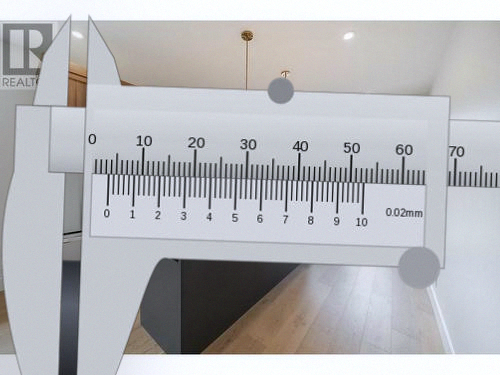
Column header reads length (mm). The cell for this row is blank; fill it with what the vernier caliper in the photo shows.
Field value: 3.5 mm
